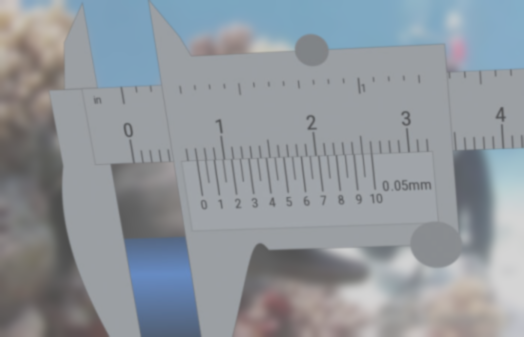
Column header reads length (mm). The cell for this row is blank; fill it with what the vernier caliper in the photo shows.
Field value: 7.0 mm
